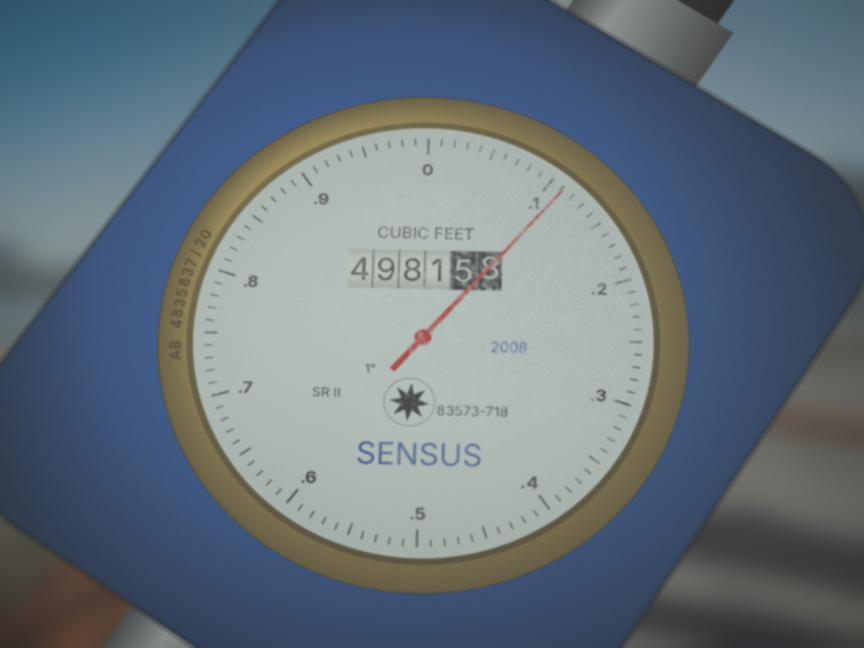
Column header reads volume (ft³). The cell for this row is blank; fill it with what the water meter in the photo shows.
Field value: 498158.11 ft³
